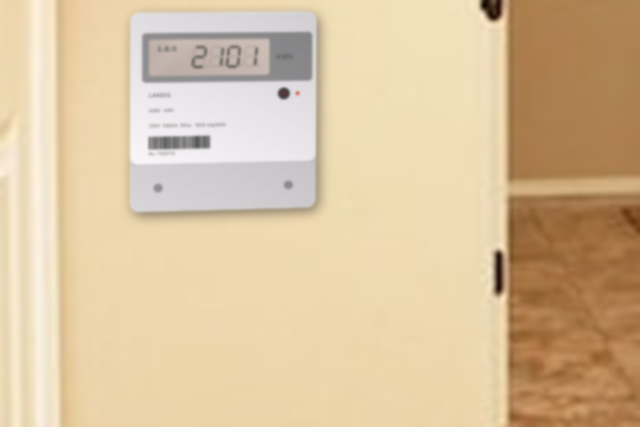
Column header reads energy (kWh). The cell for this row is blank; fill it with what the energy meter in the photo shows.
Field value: 2101 kWh
